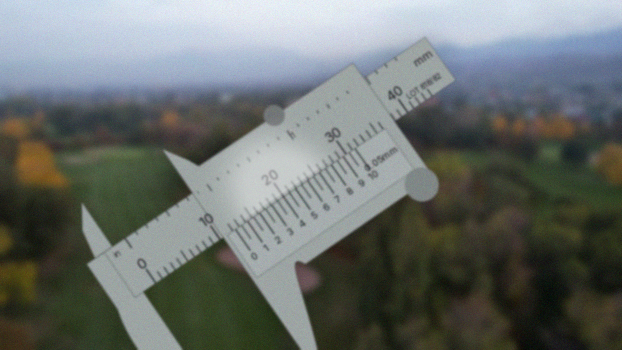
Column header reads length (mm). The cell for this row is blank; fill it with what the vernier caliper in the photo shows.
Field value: 12.4 mm
